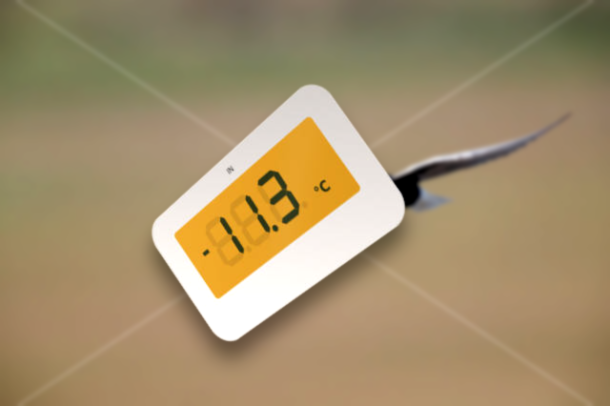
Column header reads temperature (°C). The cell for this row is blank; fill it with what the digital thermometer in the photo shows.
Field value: -11.3 °C
